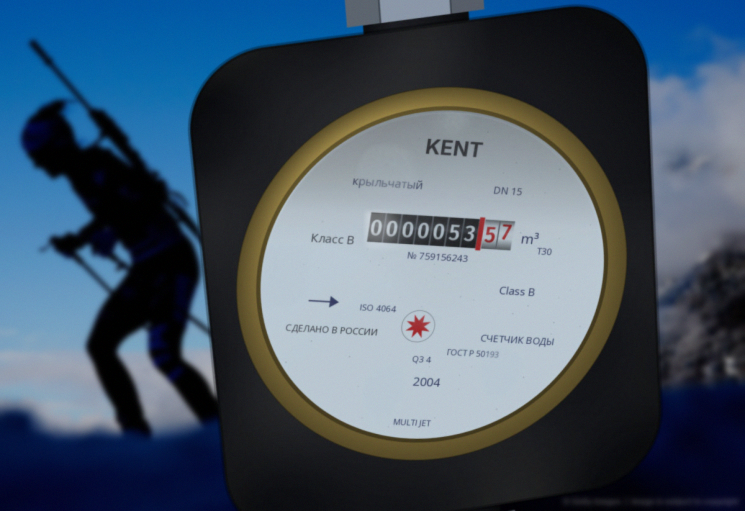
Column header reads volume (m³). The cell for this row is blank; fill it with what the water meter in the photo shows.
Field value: 53.57 m³
